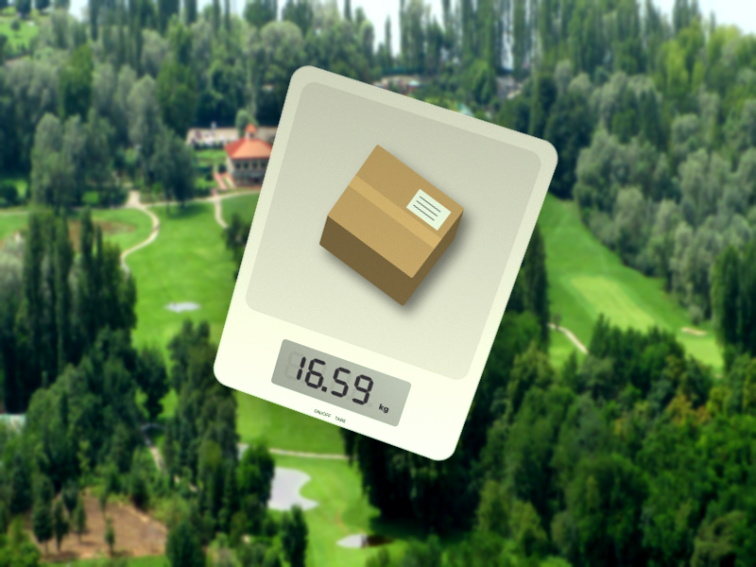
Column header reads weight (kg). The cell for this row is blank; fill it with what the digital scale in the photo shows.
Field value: 16.59 kg
